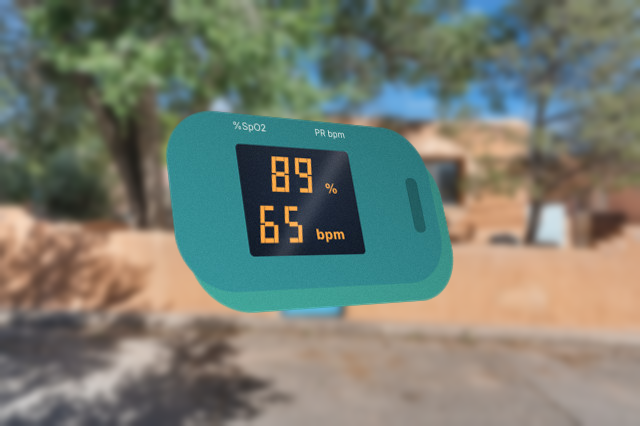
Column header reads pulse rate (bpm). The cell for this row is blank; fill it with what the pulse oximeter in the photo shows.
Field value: 65 bpm
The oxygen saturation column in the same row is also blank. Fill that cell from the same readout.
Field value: 89 %
